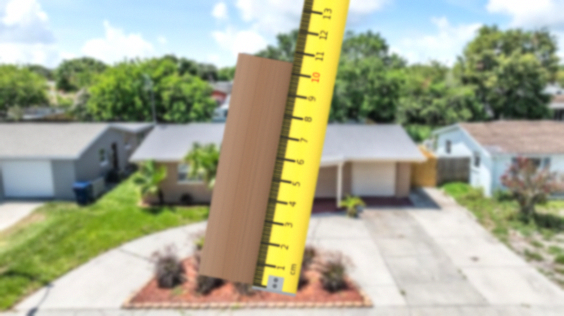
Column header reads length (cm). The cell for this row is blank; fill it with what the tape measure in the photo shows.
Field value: 10.5 cm
